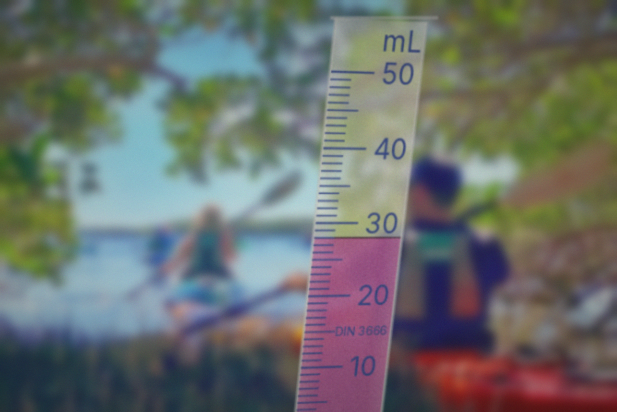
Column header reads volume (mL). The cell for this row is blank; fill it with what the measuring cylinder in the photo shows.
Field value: 28 mL
